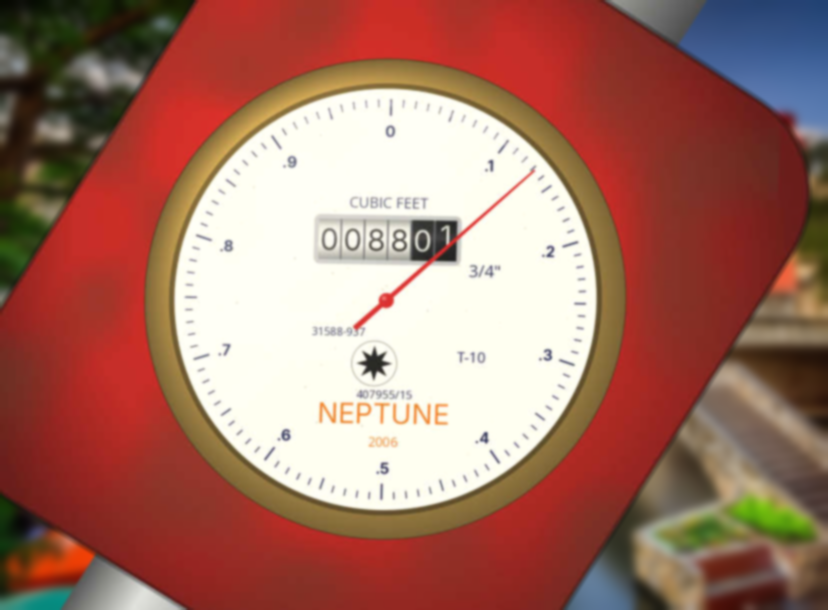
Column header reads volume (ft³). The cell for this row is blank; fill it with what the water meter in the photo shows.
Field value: 8801.13 ft³
